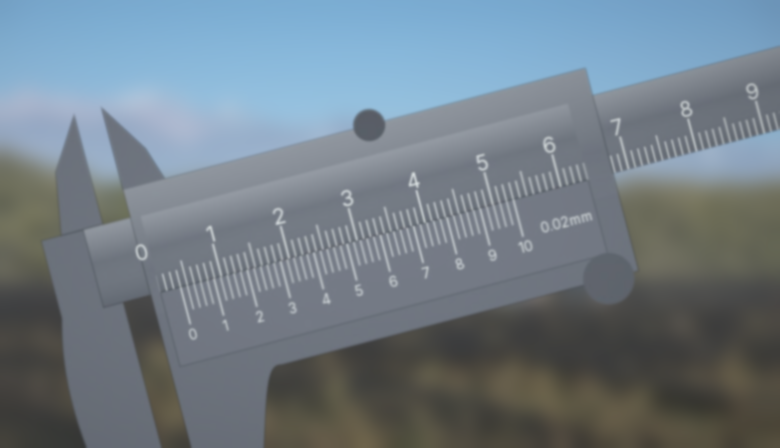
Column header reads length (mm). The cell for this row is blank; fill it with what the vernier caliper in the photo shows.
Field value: 4.0 mm
